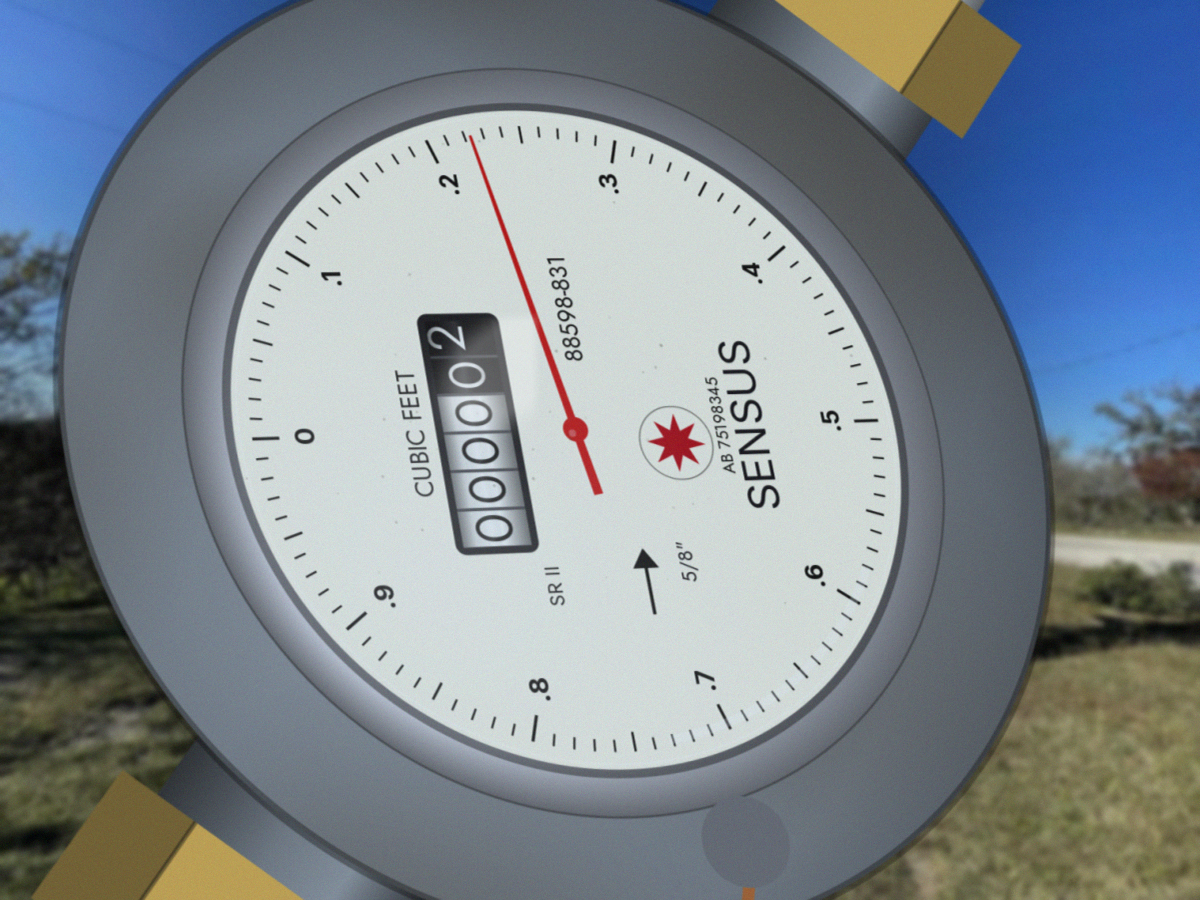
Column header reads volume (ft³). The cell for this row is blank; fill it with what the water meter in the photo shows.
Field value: 2.22 ft³
